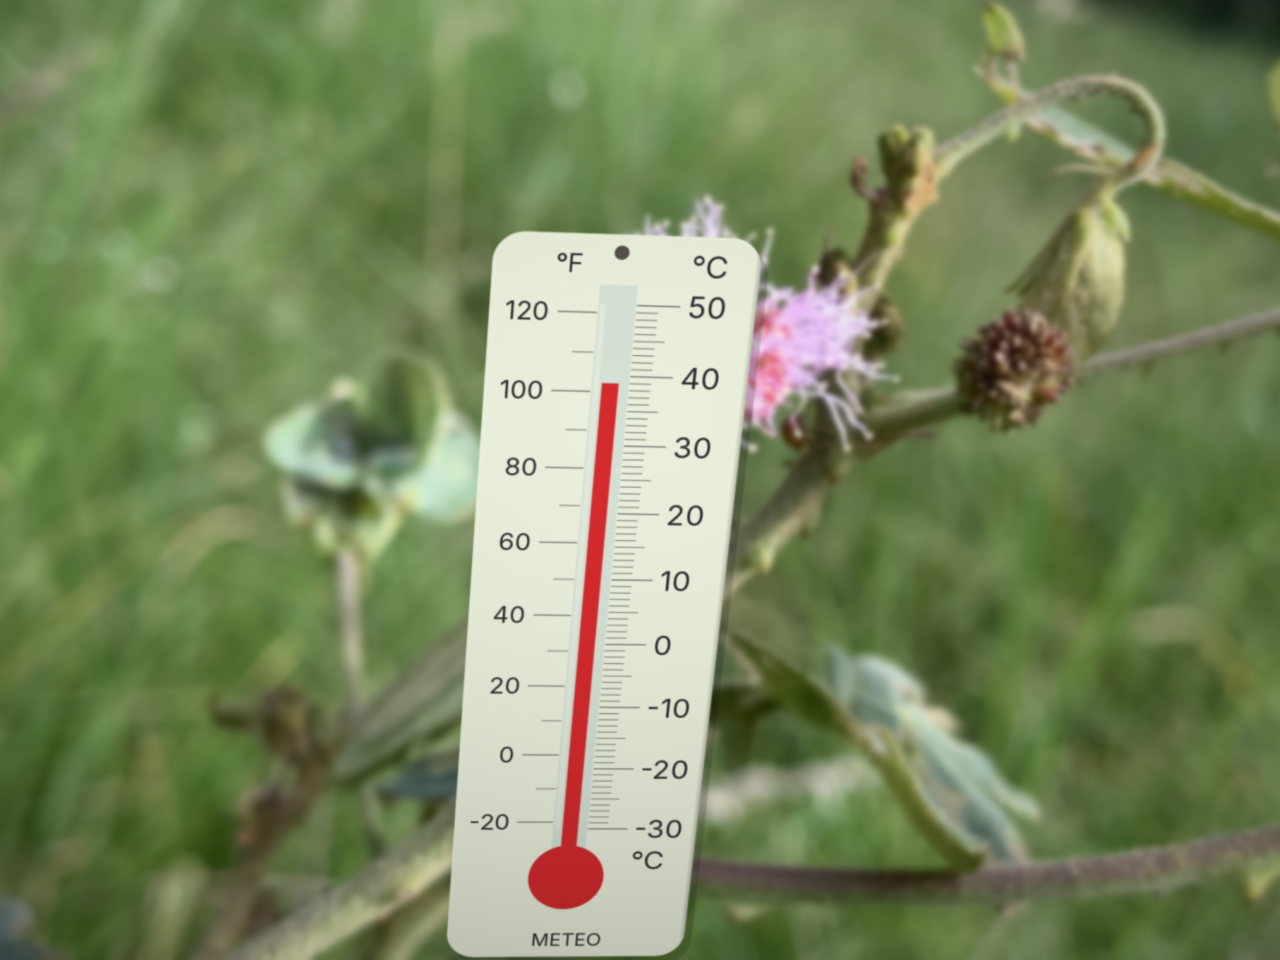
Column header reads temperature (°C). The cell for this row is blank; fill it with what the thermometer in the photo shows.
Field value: 39 °C
